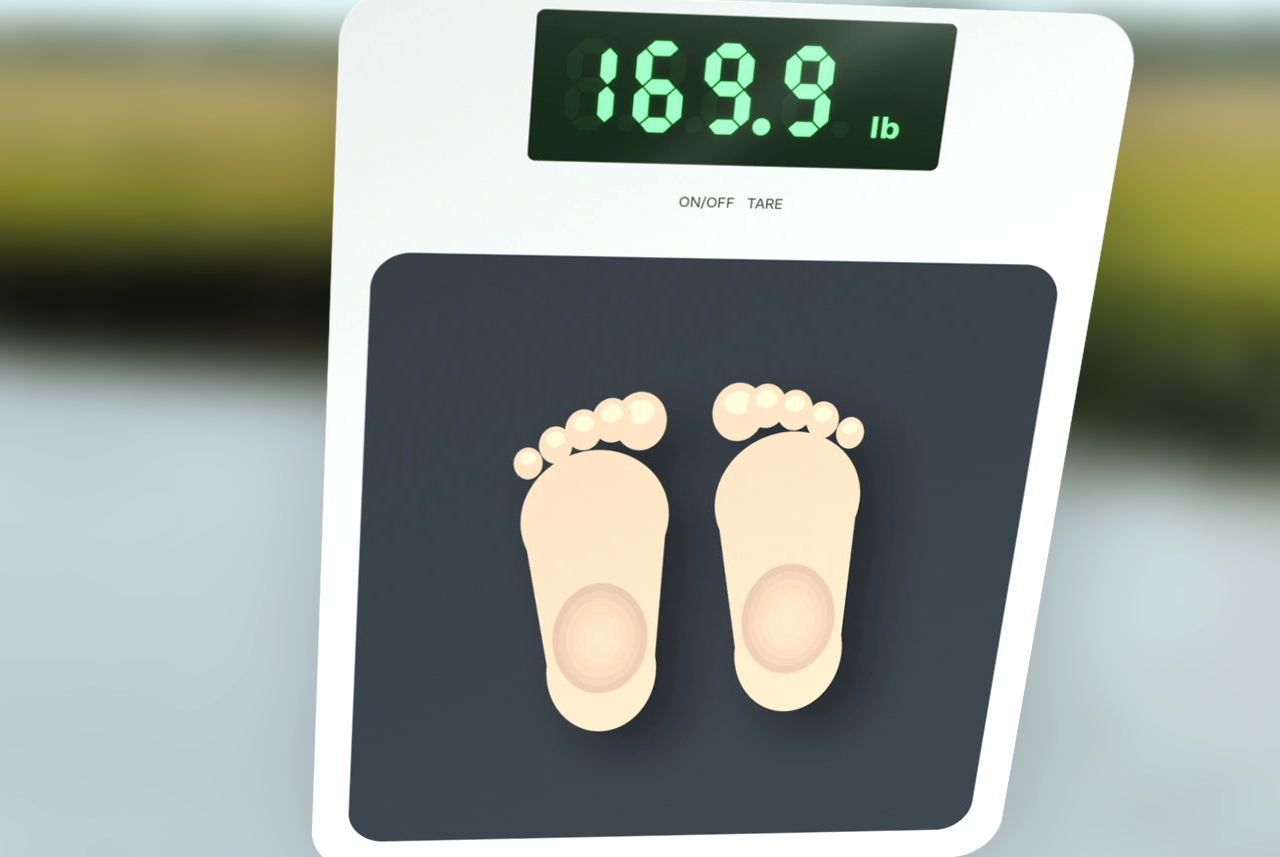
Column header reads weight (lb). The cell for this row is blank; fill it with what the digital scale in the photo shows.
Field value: 169.9 lb
